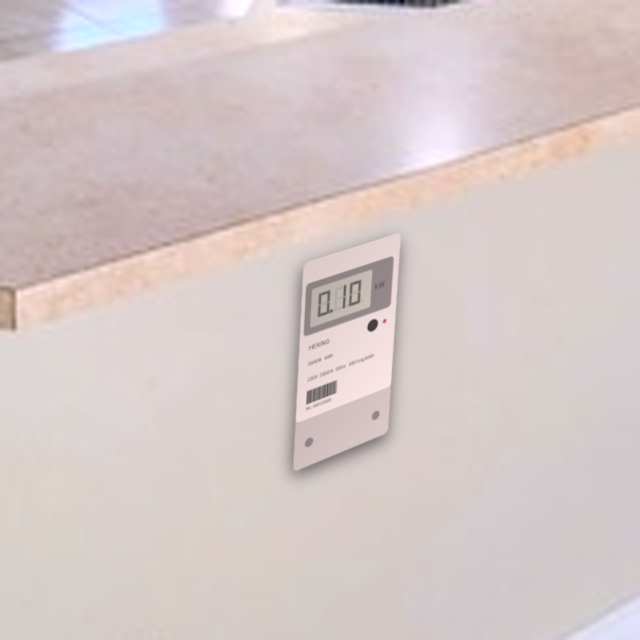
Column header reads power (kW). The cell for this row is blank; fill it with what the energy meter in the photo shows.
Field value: 0.10 kW
